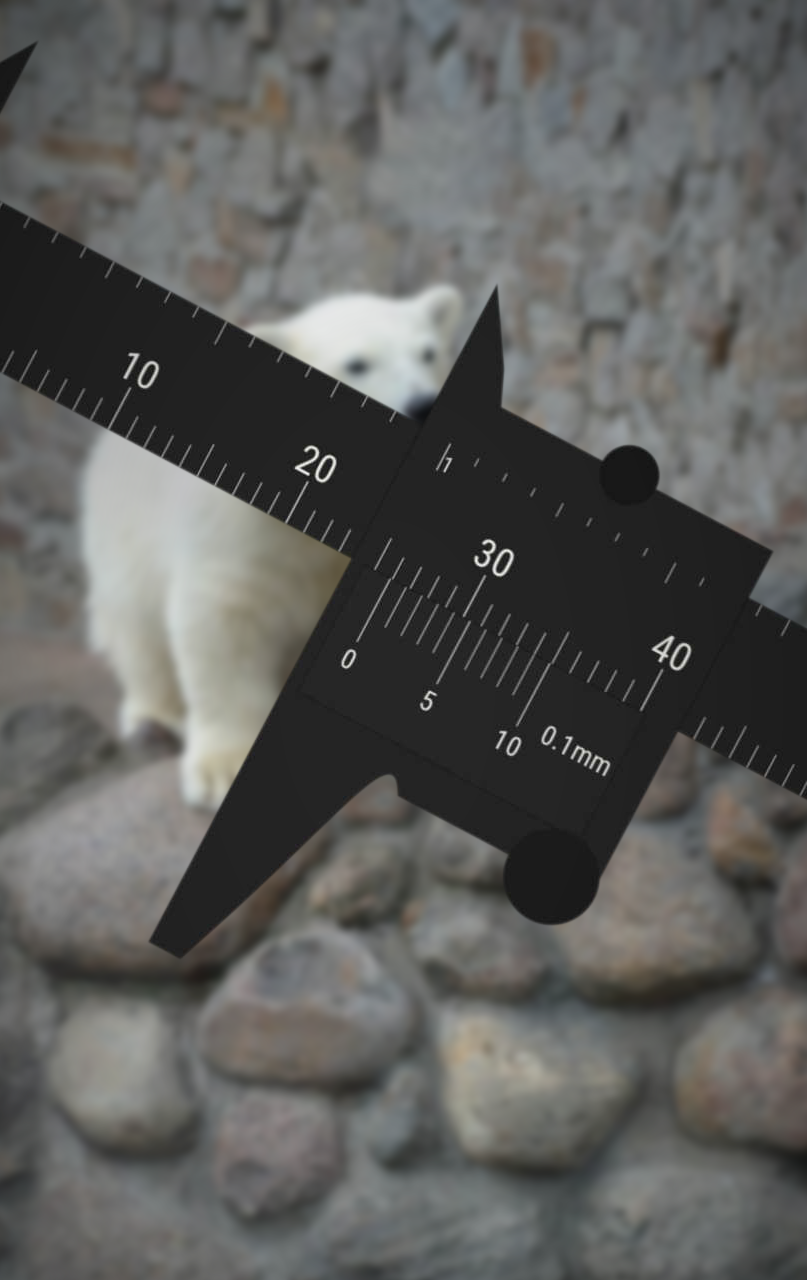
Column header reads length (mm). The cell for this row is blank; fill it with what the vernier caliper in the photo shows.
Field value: 25.9 mm
